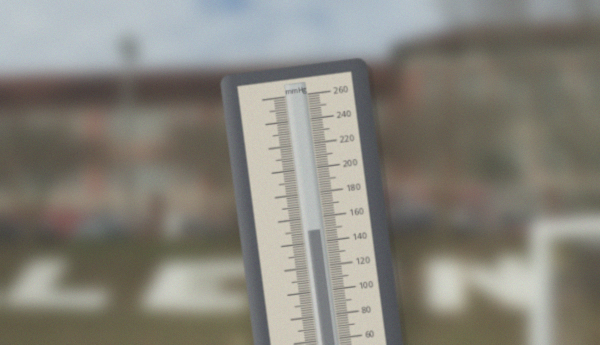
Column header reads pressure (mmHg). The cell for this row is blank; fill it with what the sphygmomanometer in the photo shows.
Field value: 150 mmHg
